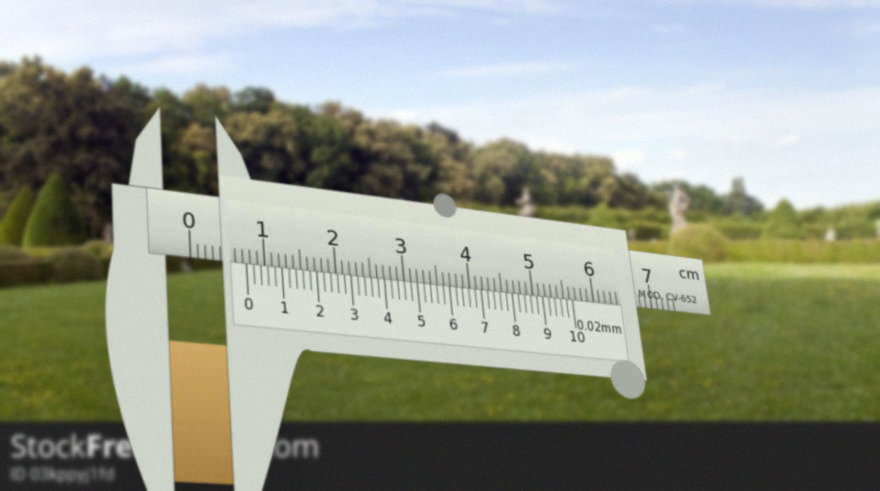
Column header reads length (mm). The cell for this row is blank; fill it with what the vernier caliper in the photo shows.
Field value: 7.5 mm
